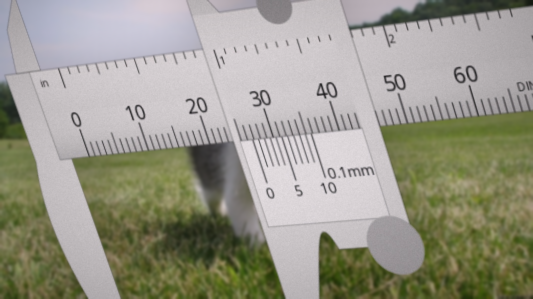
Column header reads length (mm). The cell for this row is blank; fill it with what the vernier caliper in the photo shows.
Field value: 26.8 mm
